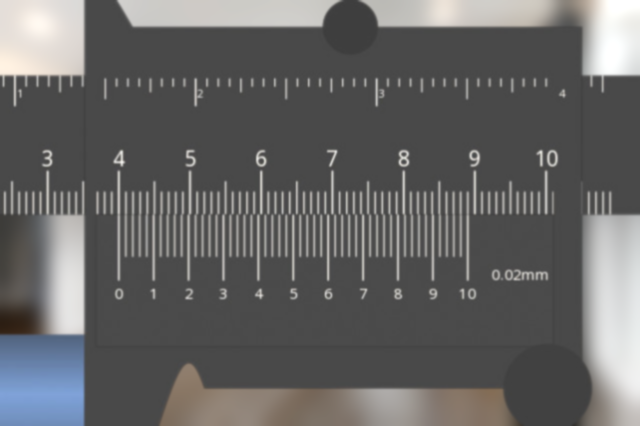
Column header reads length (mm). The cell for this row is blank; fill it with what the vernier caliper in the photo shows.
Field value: 40.0 mm
